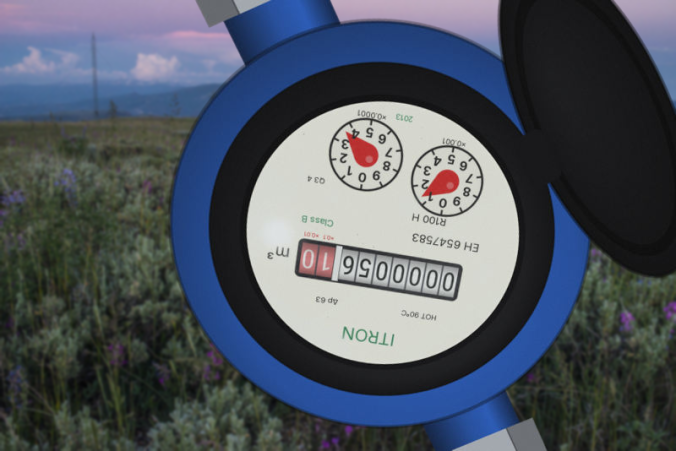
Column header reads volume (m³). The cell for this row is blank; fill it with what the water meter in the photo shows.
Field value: 56.1013 m³
